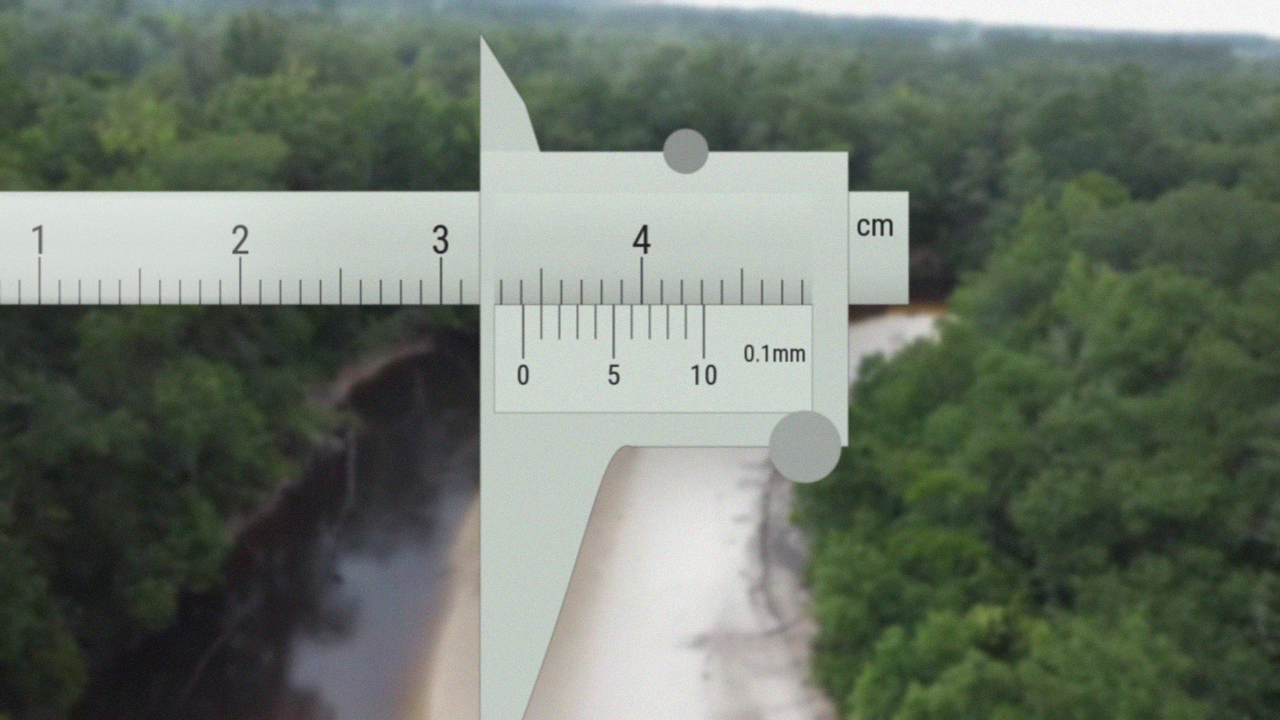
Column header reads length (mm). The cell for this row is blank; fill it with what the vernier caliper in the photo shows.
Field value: 34.1 mm
